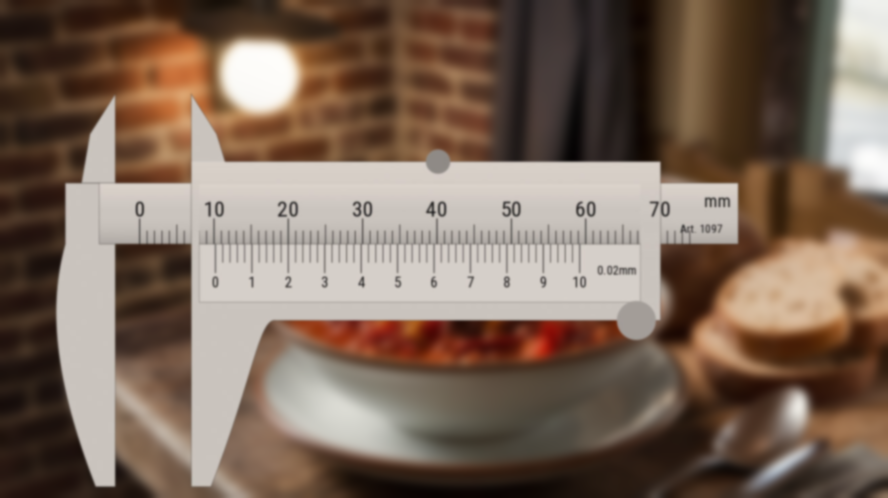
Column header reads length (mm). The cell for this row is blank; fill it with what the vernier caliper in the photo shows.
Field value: 10.2 mm
